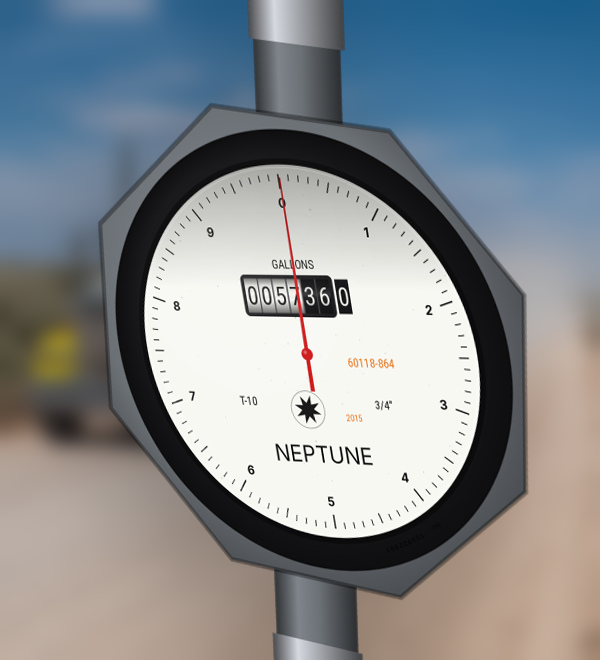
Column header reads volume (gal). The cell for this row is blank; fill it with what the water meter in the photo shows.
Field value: 57360.0 gal
